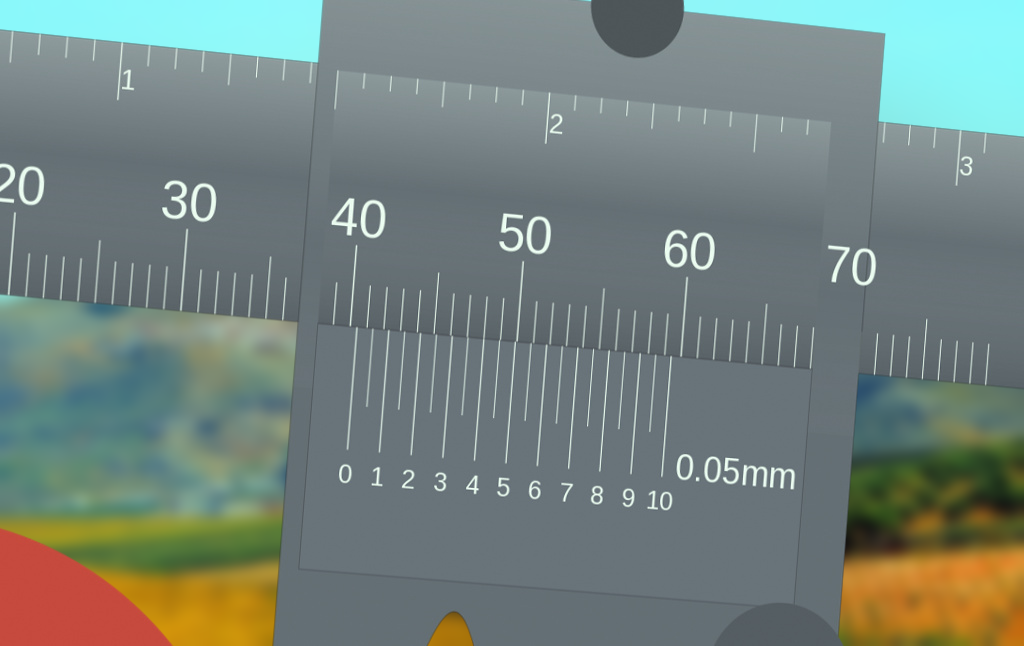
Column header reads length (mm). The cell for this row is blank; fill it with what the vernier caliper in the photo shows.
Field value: 40.4 mm
